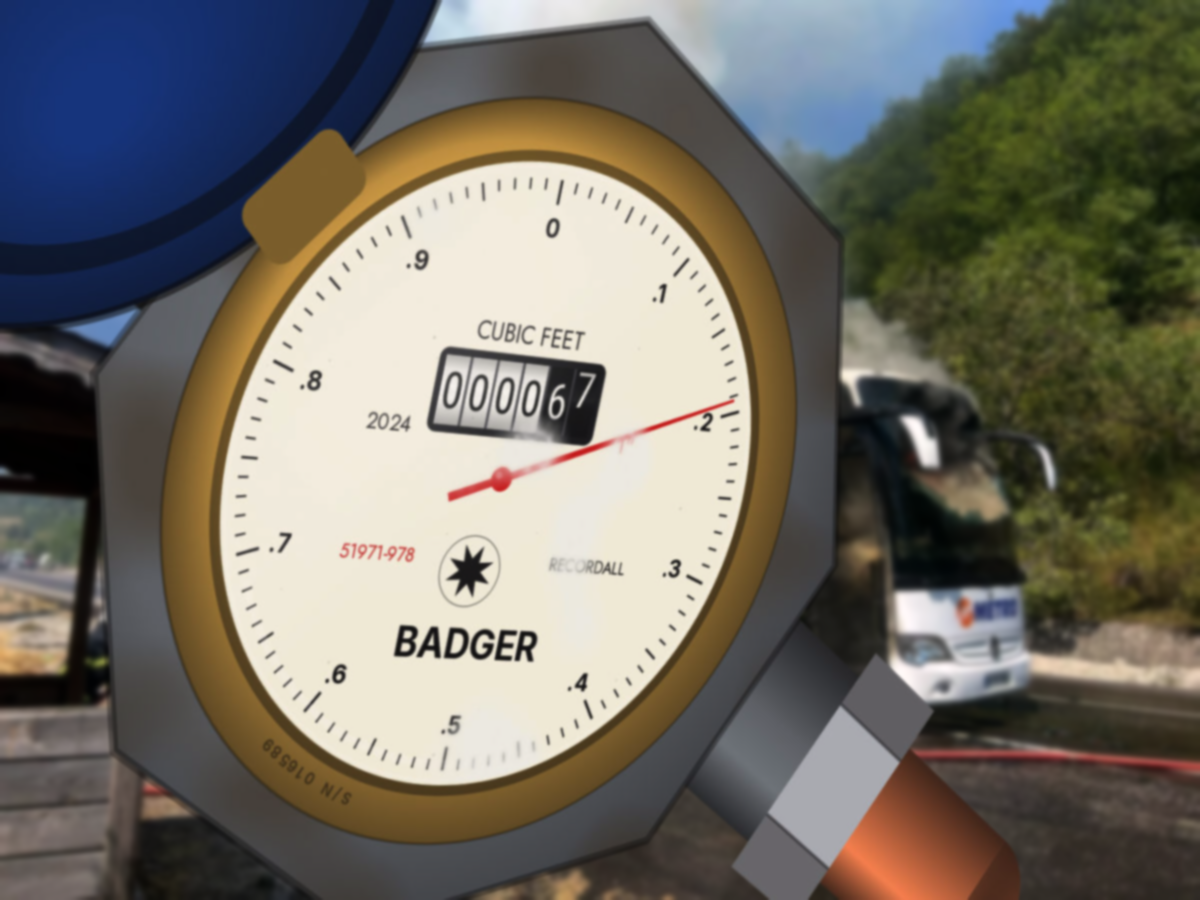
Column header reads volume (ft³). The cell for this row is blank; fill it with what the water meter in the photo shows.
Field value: 67.19 ft³
